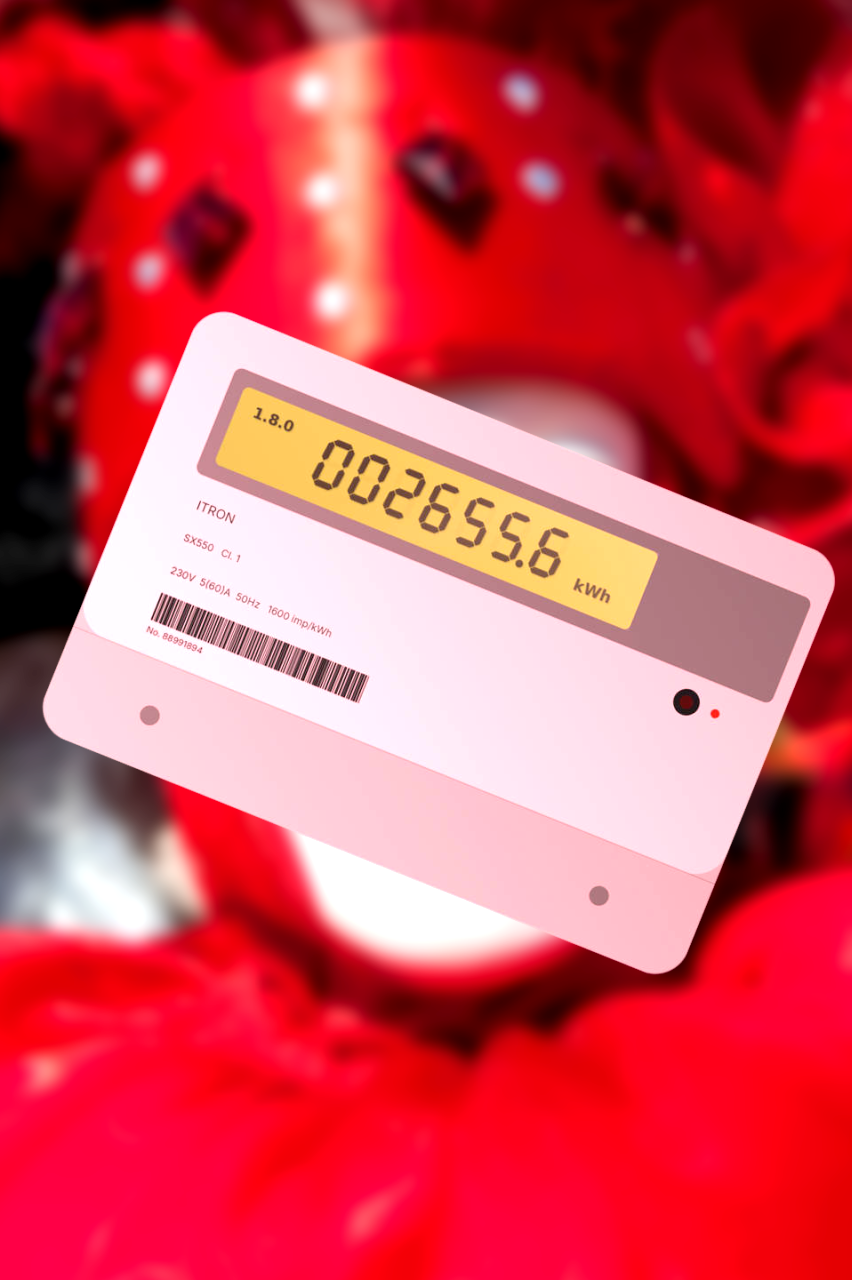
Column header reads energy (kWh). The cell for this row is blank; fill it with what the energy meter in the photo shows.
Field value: 2655.6 kWh
